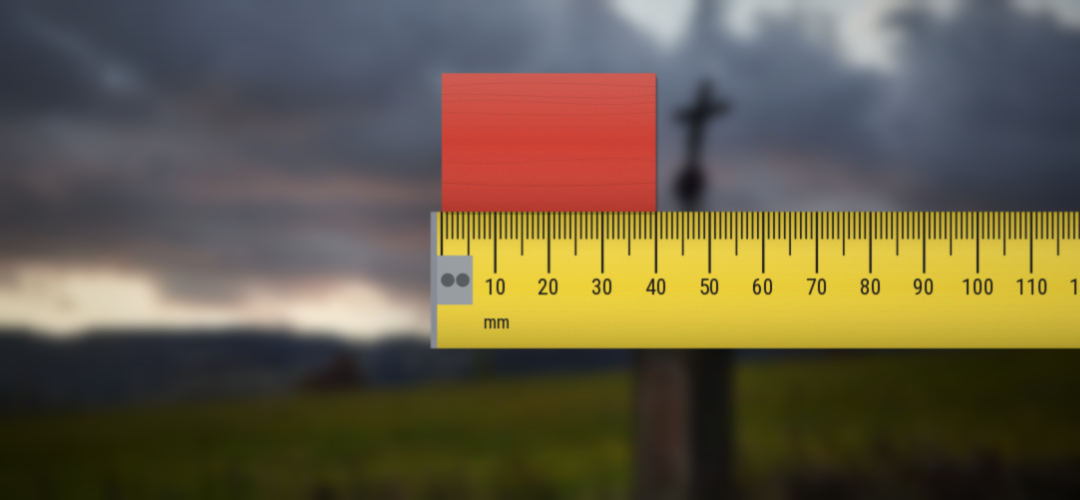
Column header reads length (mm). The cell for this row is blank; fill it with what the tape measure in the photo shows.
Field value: 40 mm
